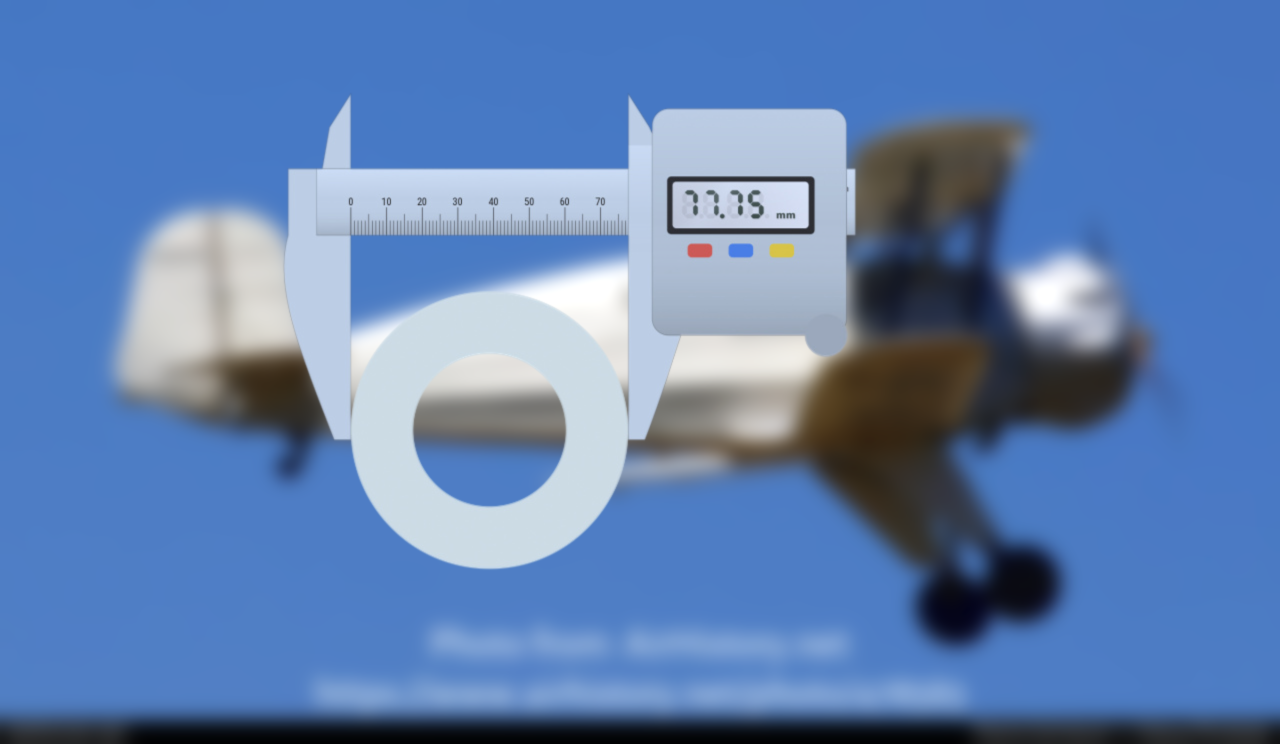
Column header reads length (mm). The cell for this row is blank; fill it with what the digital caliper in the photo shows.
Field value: 77.75 mm
